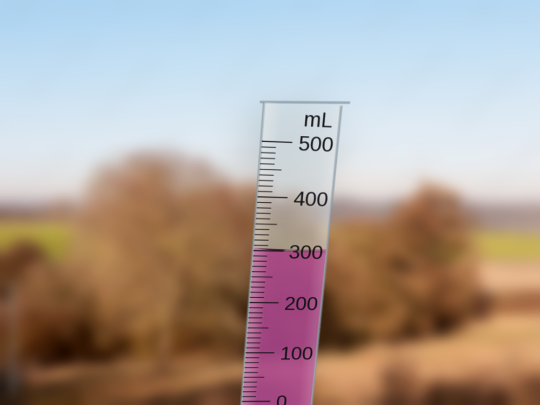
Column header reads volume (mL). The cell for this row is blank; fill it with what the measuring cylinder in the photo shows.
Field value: 300 mL
